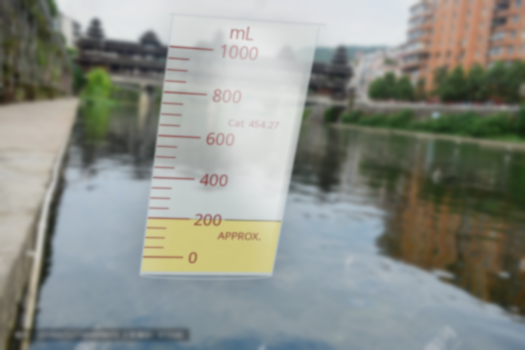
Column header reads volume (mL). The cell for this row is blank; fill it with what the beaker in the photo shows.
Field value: 200 mL
